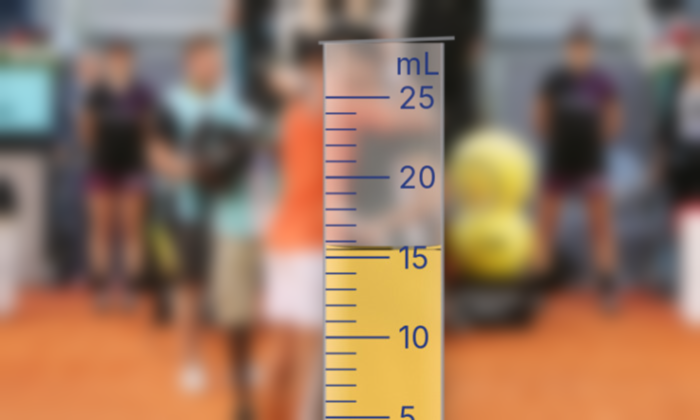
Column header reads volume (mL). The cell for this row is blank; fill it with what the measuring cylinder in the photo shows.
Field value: 15.5 mL
